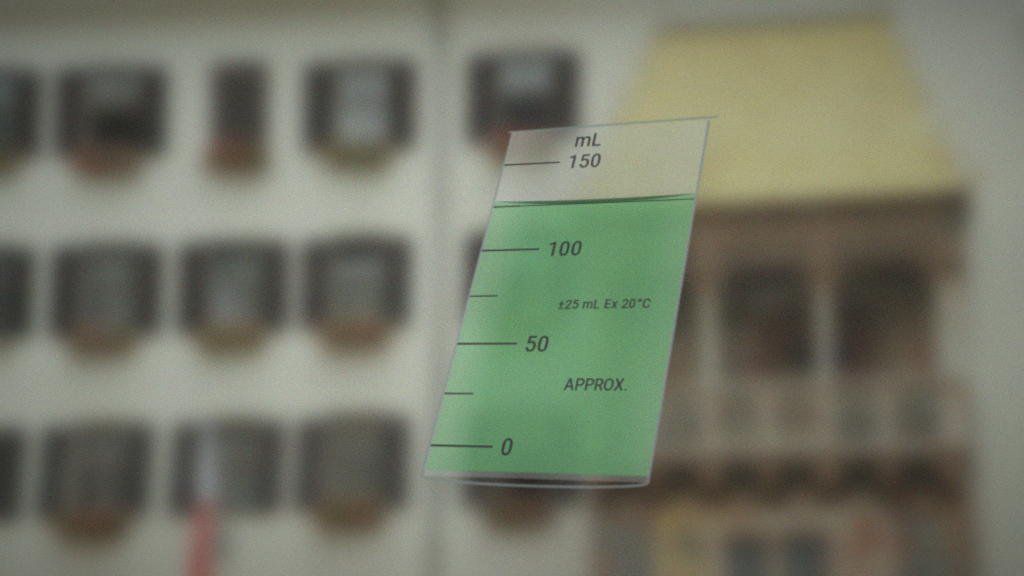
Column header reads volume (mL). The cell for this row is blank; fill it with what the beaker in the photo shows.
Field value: 125 mL
